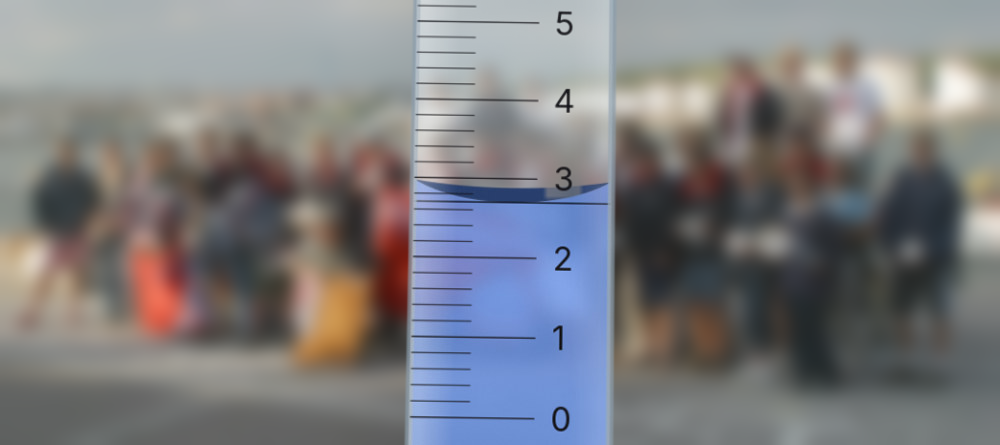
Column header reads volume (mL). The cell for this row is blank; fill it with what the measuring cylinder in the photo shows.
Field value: 2.7 mL
